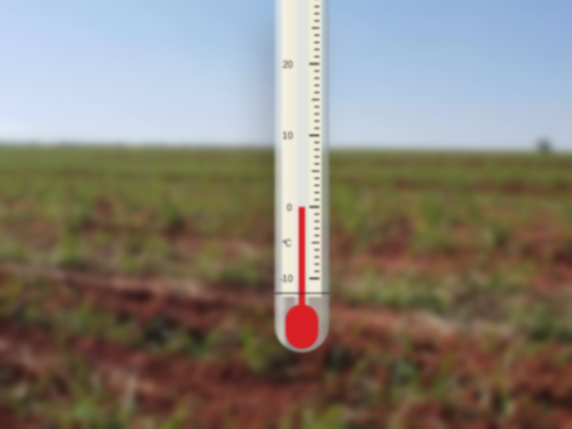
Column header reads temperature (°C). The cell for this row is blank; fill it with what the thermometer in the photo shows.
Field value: 0 °C
